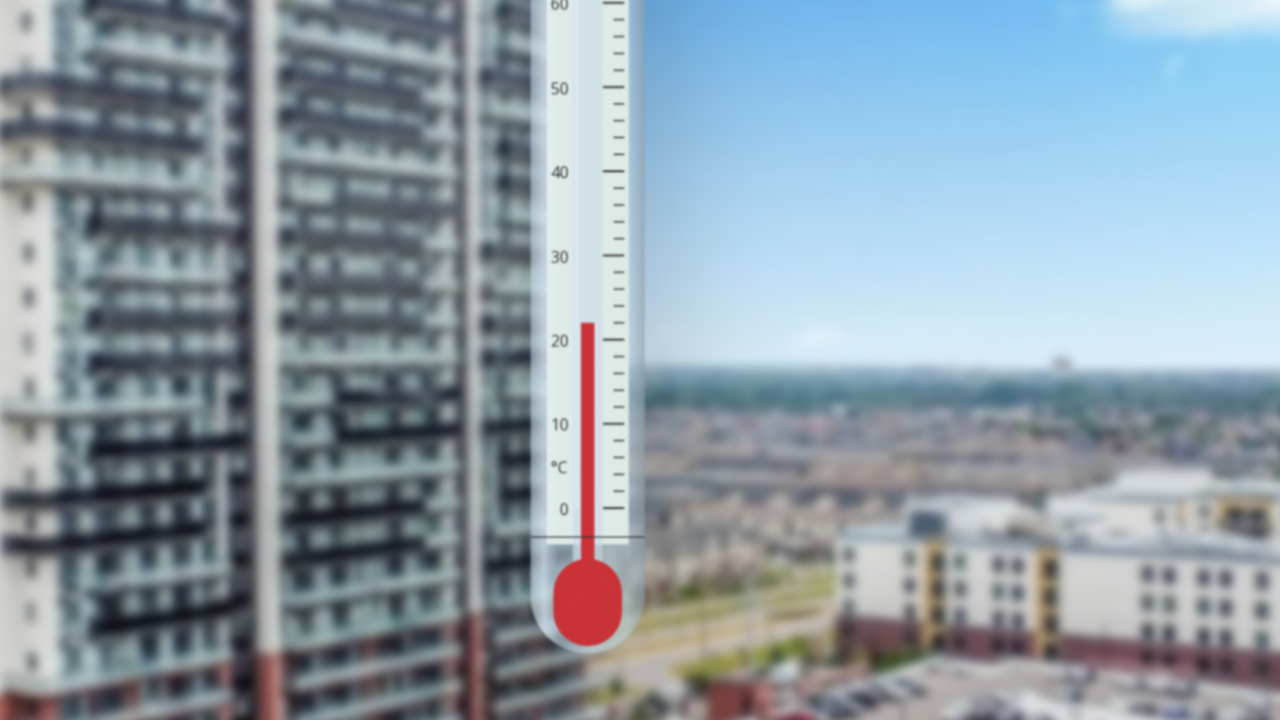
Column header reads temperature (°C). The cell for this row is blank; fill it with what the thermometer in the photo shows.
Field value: 22 °C
